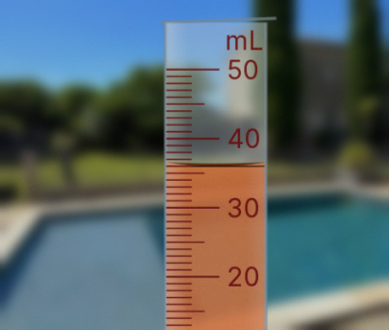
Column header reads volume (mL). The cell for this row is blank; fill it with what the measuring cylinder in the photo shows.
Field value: 36 mL
